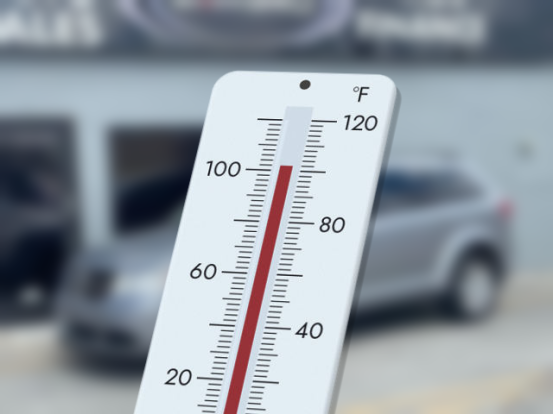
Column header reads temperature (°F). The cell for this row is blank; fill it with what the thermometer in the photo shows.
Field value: 102 °F
